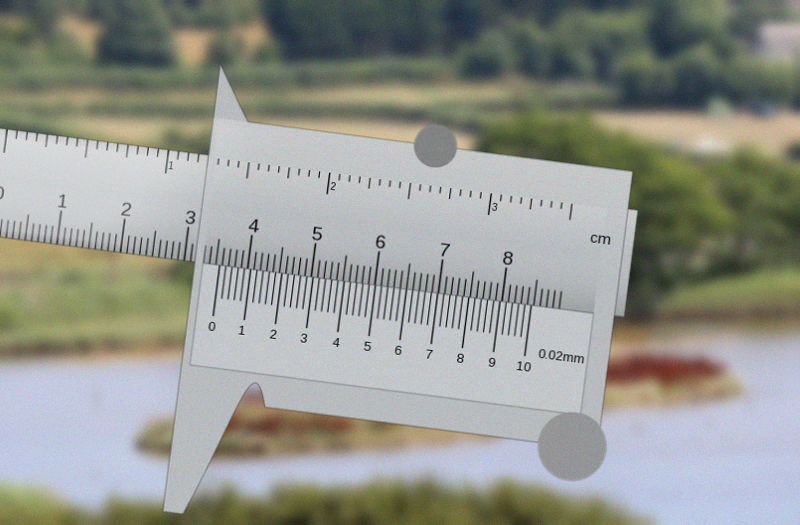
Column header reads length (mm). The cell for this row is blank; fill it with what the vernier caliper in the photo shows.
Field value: 35.6 mm
